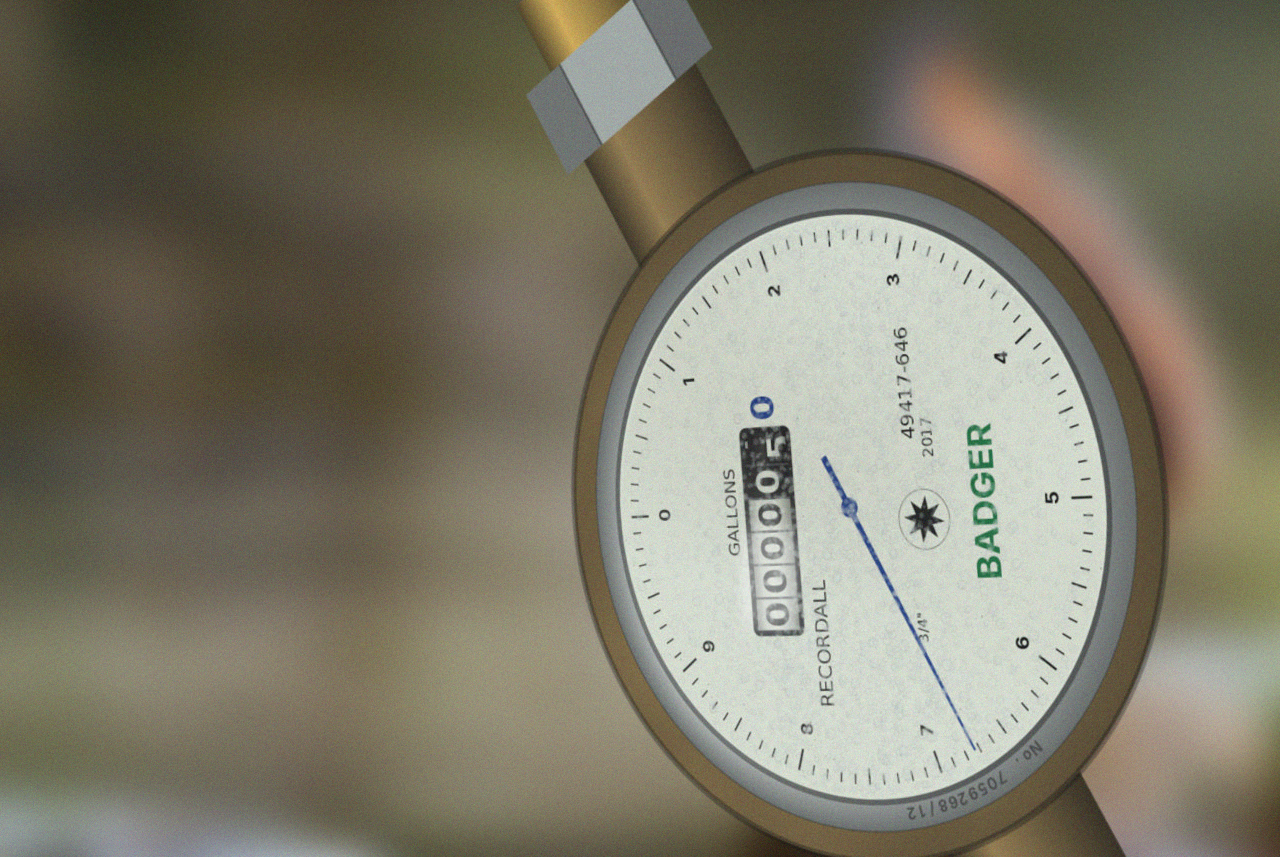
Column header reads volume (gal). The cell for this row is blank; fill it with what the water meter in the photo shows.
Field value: 46.7 gal
